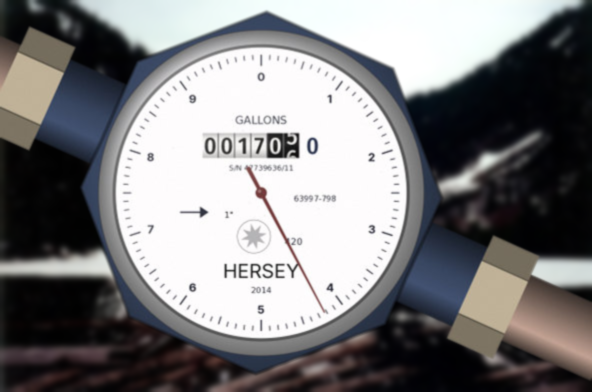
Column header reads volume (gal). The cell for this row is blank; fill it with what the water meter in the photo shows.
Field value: 17054.2 gal
